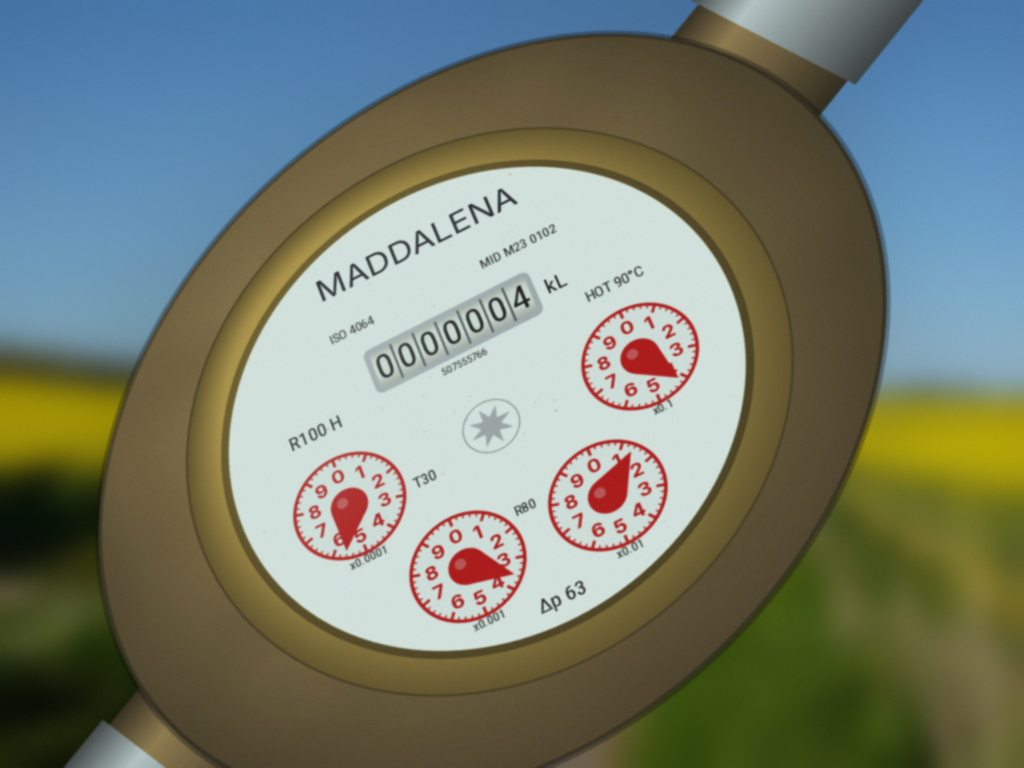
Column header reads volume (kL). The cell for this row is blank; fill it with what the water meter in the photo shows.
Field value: 4.4135 kL
